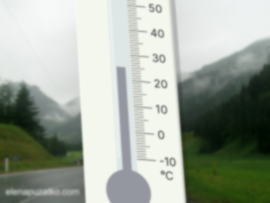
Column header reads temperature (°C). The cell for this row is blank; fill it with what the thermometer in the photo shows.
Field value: 25 °C
